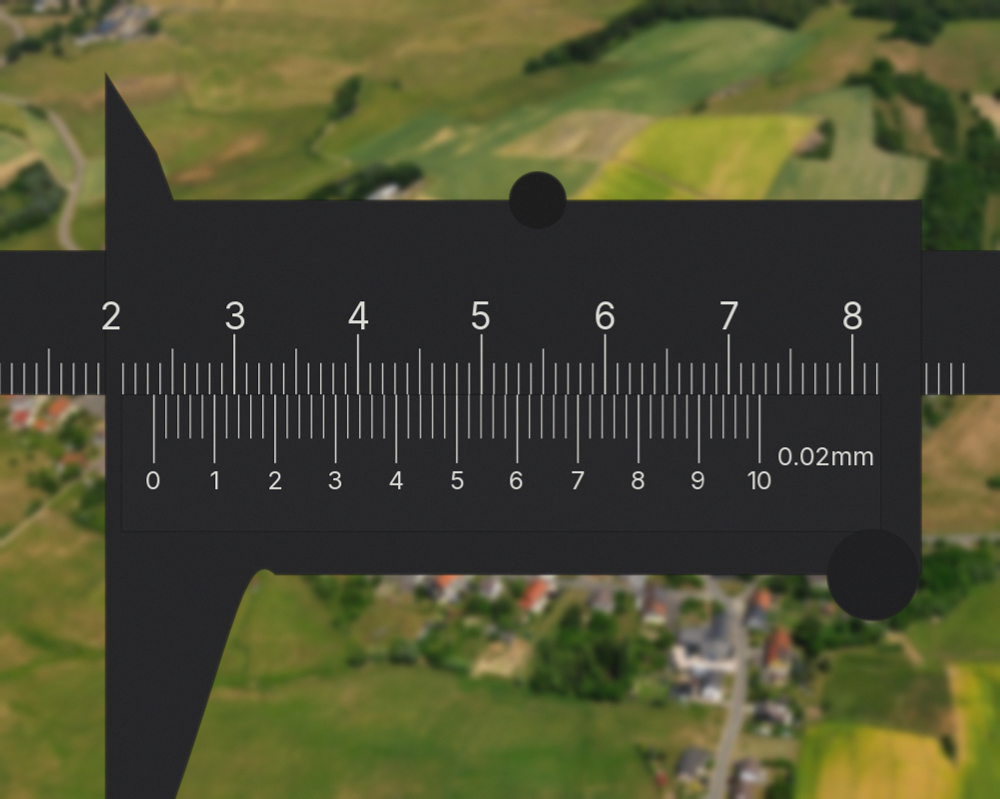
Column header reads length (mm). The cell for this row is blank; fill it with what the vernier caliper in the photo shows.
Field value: 23.5 mm
